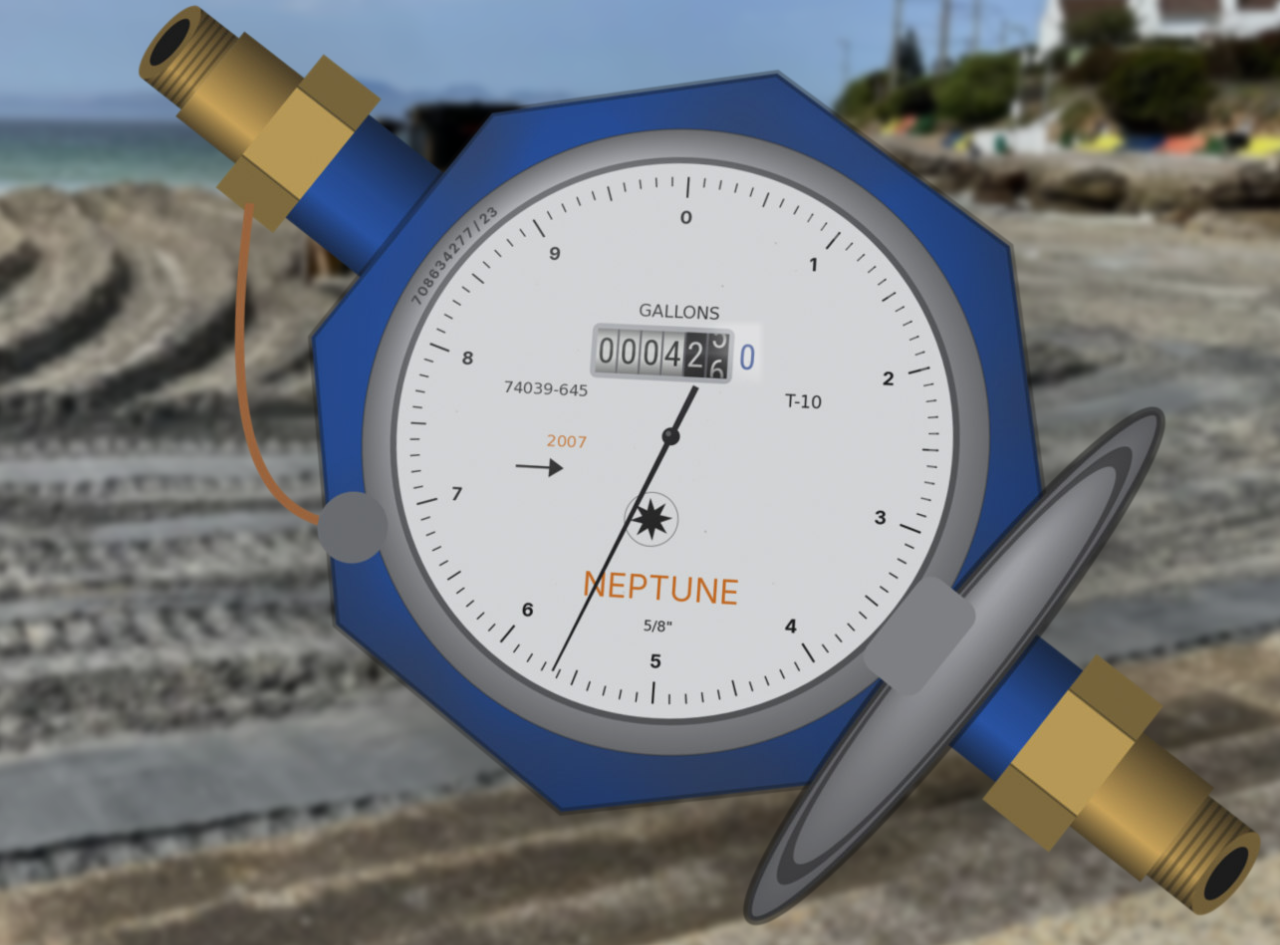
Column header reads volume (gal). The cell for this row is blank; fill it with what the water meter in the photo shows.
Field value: 4255.6 gal
